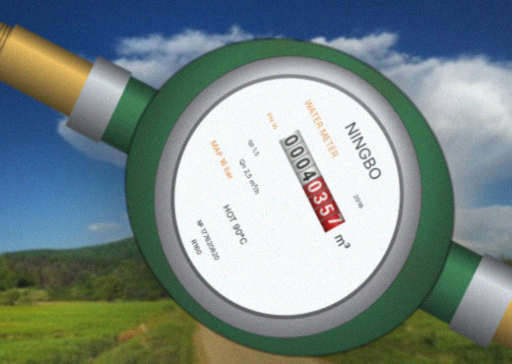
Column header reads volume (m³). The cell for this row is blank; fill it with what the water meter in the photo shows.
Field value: 4.0357 m³
